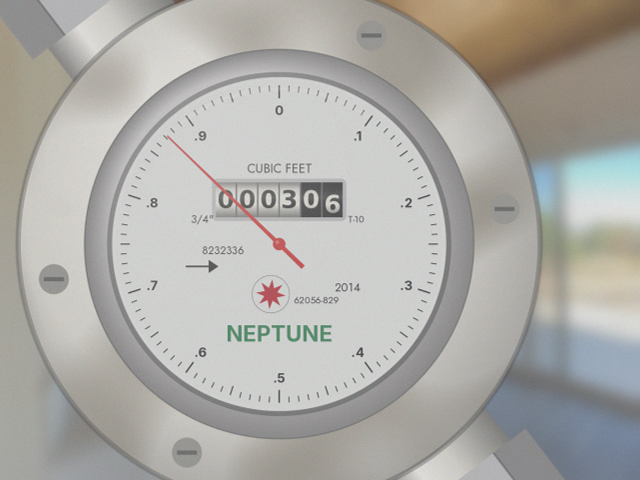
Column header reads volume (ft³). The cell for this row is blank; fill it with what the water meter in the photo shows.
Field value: 305.87 ft³
